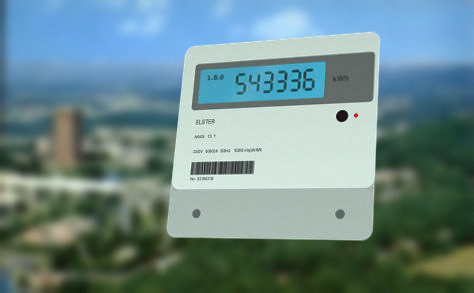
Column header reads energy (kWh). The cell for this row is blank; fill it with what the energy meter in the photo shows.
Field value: 543336 kWh
